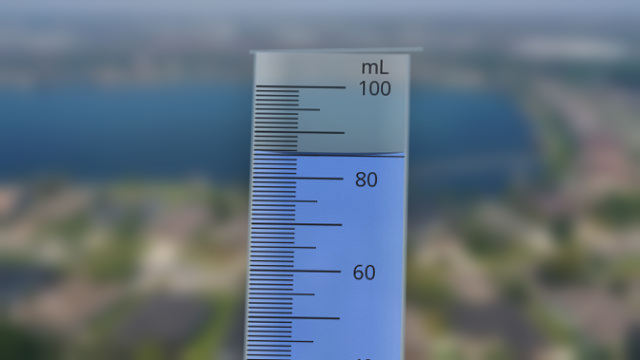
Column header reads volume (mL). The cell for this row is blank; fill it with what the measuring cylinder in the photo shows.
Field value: 85 mL
